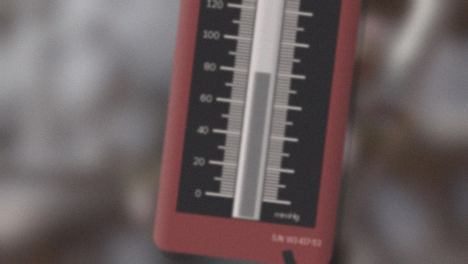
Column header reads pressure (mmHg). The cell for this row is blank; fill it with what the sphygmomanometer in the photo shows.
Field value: 80 mmHg
